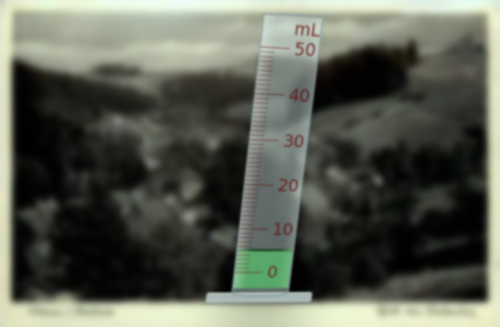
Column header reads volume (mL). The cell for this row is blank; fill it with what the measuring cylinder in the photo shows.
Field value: 5 mL
